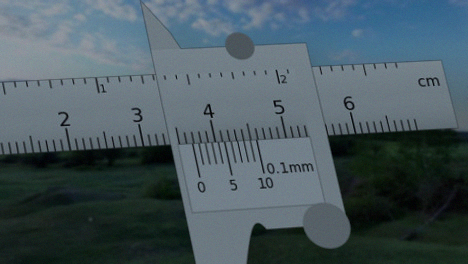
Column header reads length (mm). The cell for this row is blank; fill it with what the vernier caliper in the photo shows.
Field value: 36.8 mm
